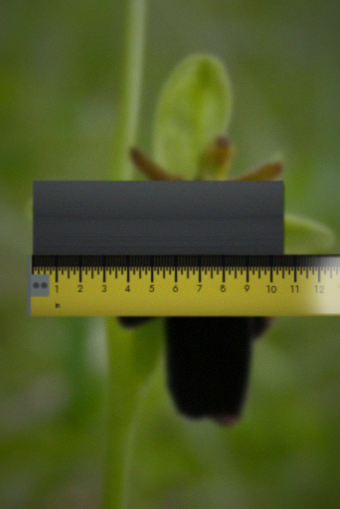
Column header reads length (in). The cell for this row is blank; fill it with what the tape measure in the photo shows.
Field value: 10.5 in
